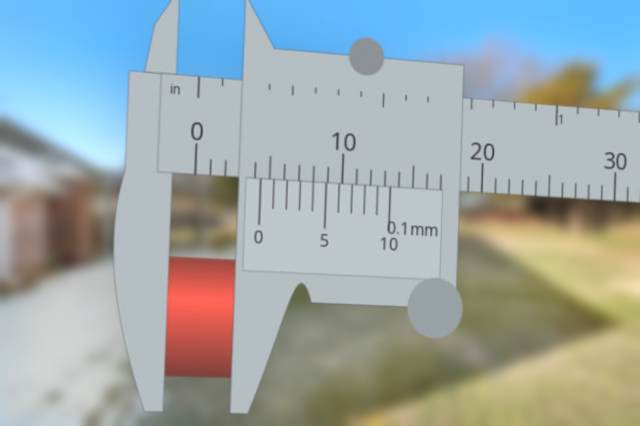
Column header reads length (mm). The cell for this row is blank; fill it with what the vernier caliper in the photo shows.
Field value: 4.4 mm
